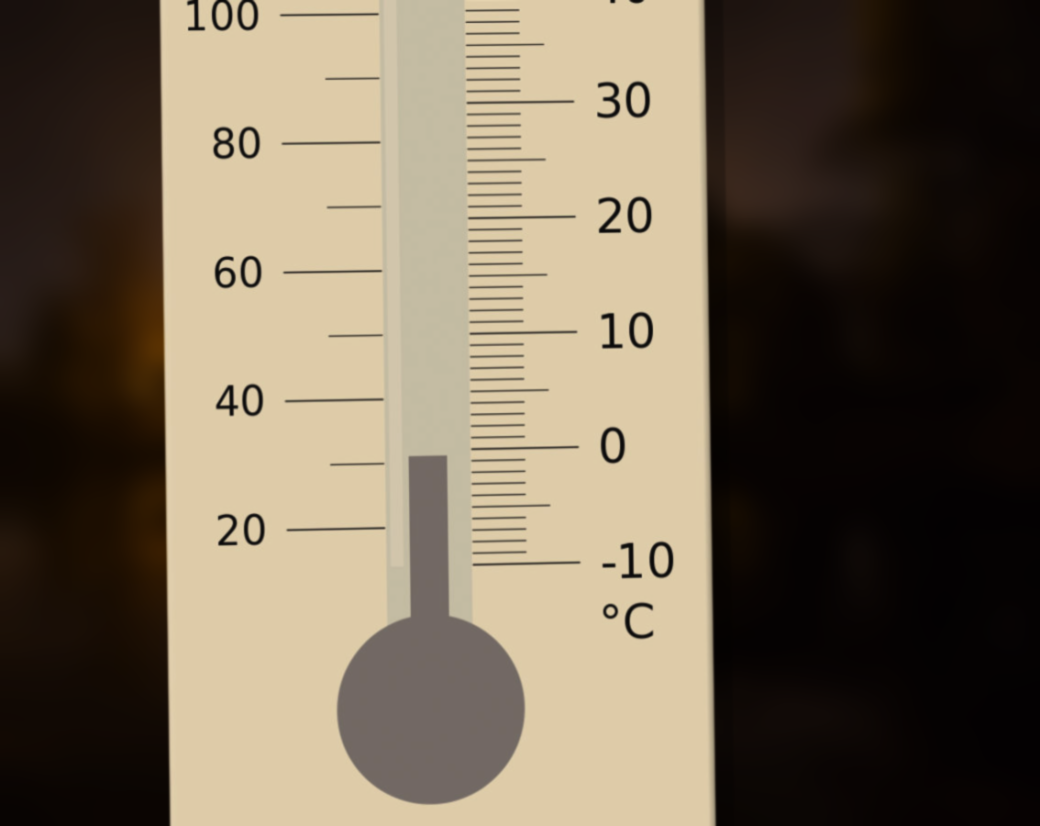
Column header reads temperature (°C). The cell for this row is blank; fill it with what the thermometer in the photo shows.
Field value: -0.5 °C
